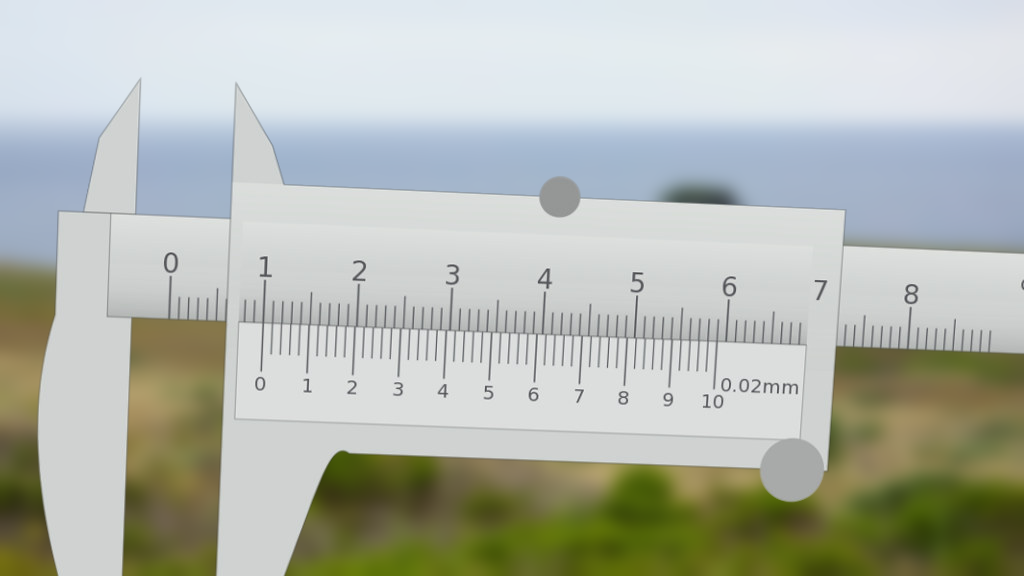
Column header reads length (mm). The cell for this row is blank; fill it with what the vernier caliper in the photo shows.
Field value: 10.0 mm
